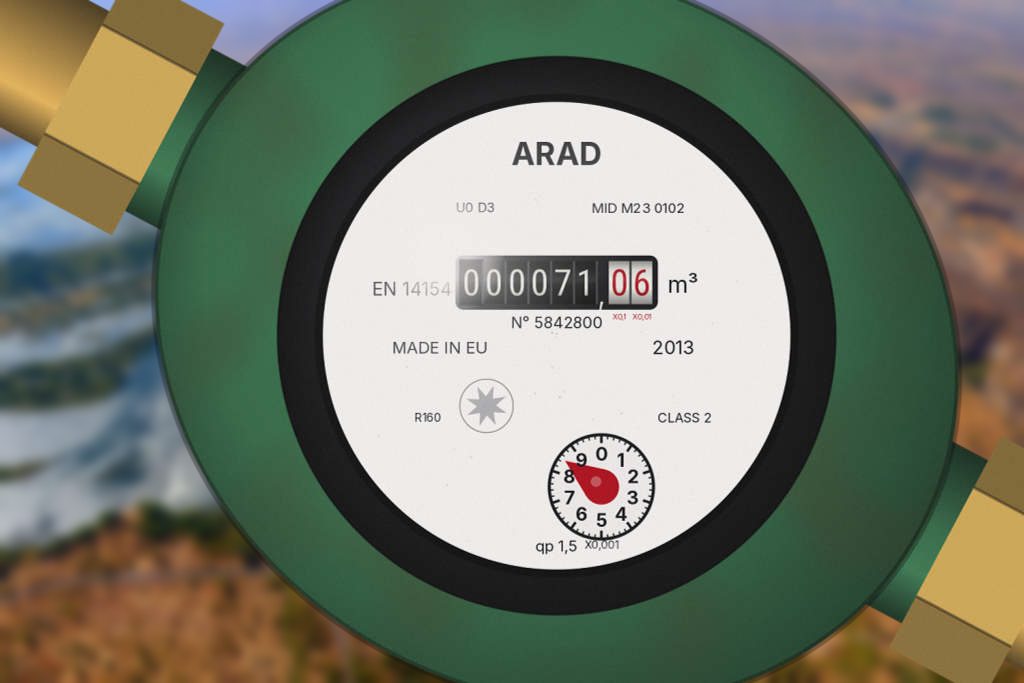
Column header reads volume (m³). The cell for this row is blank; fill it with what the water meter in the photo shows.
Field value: 71.068 m³
